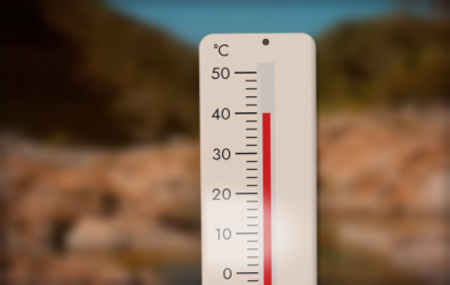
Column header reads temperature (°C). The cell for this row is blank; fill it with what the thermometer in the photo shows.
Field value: 40 °C
